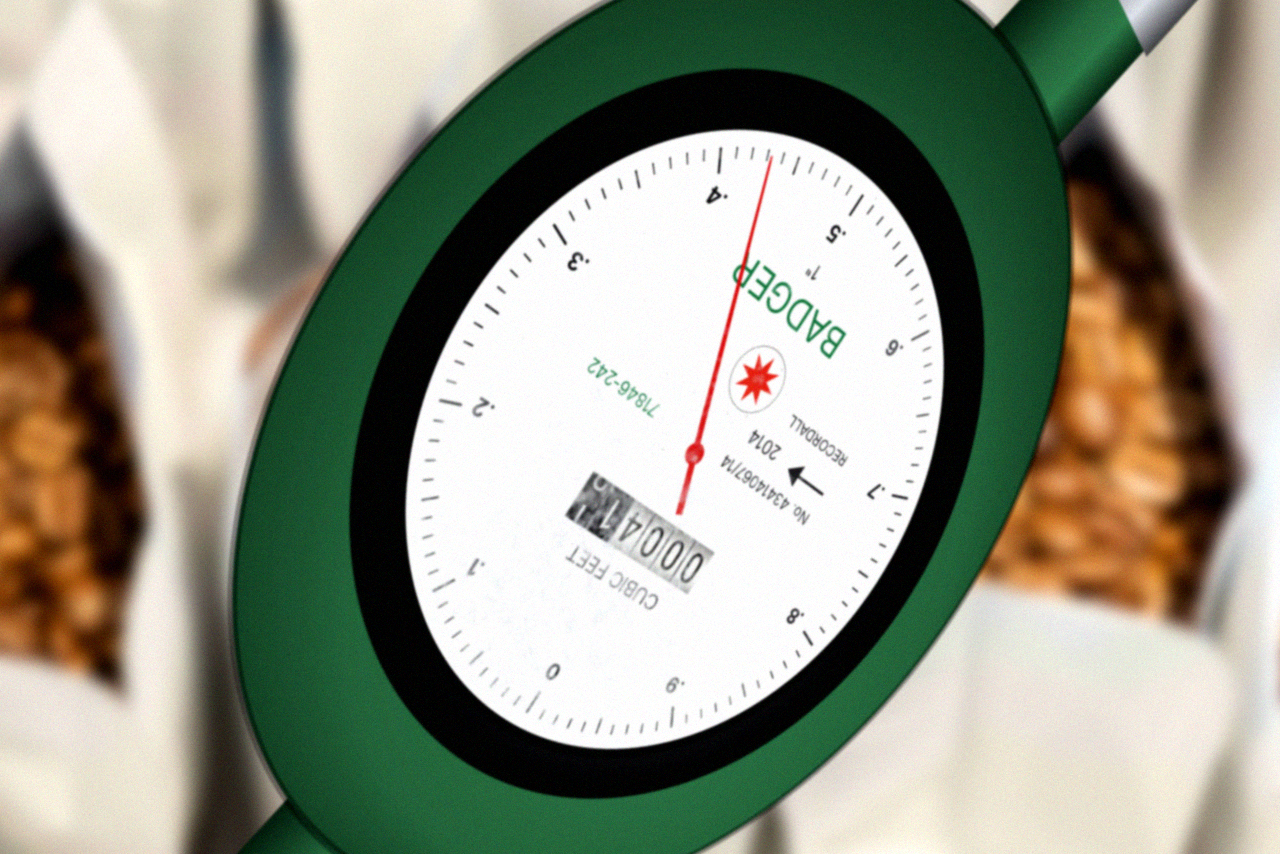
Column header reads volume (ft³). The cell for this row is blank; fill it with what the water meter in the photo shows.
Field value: 411.43 ft³
